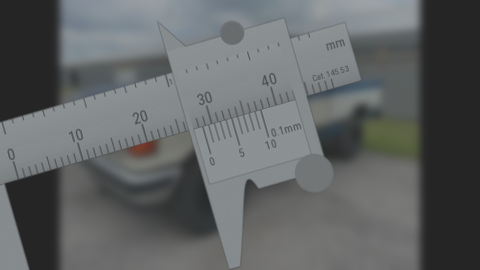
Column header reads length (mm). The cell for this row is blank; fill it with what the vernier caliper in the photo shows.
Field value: 28.6 mm
